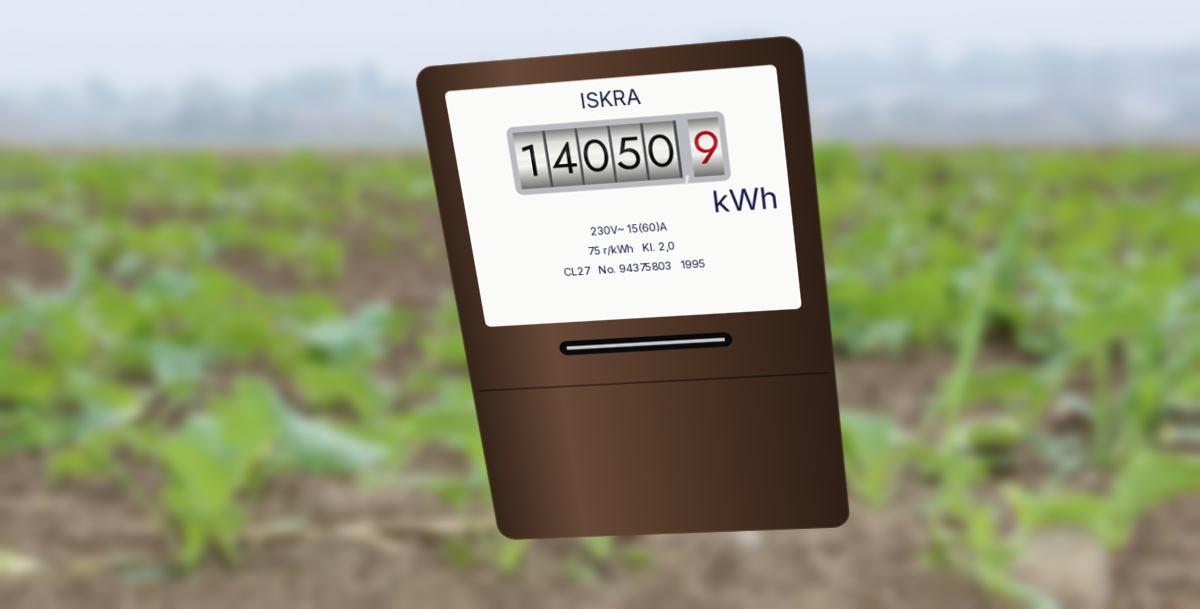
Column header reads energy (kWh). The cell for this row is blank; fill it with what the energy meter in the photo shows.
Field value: 14050.9 kWh
